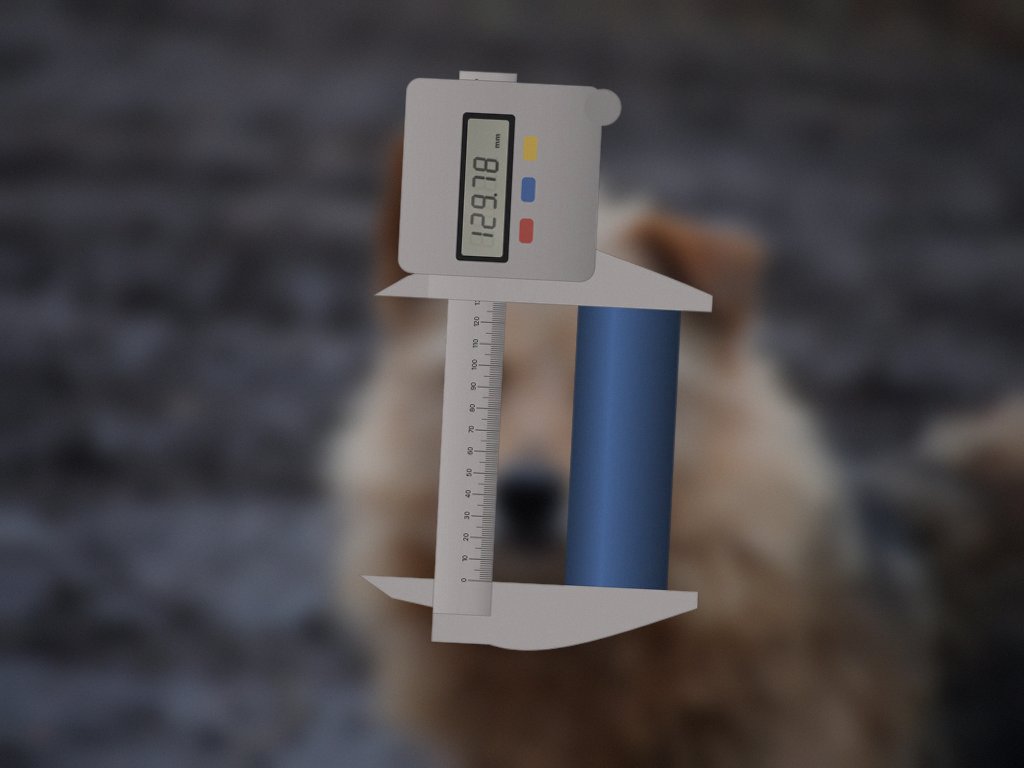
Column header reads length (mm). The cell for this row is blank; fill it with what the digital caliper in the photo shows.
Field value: 129.78 mm
